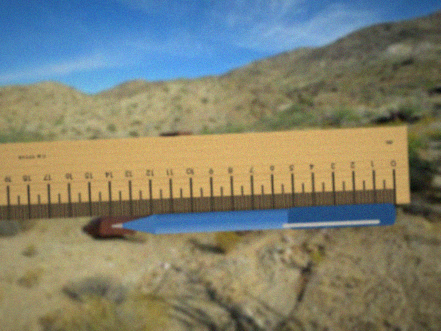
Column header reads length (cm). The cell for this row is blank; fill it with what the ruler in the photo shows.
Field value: 14 cm
